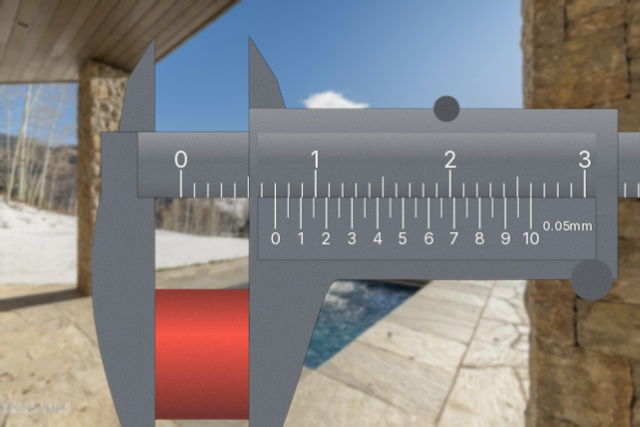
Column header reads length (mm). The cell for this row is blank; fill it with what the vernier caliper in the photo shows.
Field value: 7.0 mm
